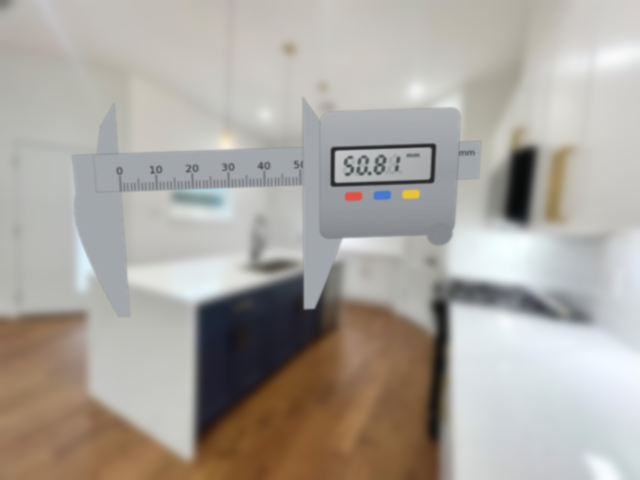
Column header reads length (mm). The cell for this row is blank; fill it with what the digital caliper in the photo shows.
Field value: 50.81 mm
